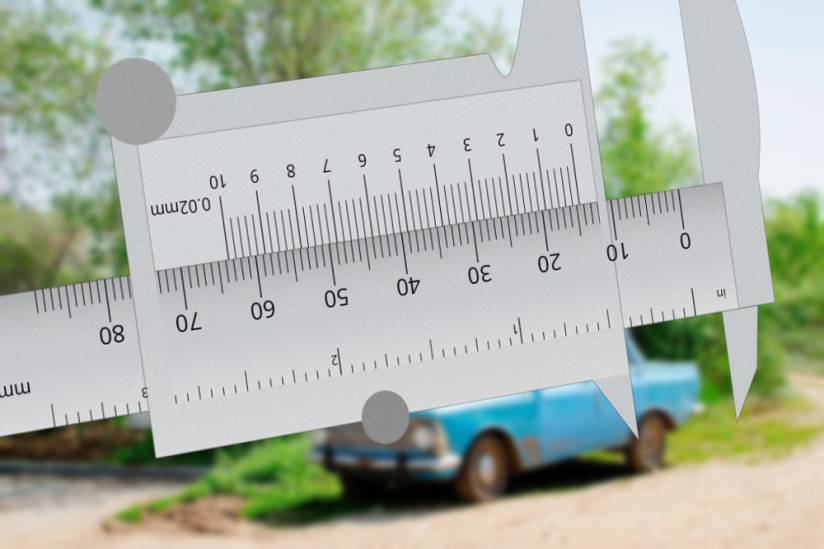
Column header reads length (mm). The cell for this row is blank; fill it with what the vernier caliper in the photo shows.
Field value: 14.6 mm
